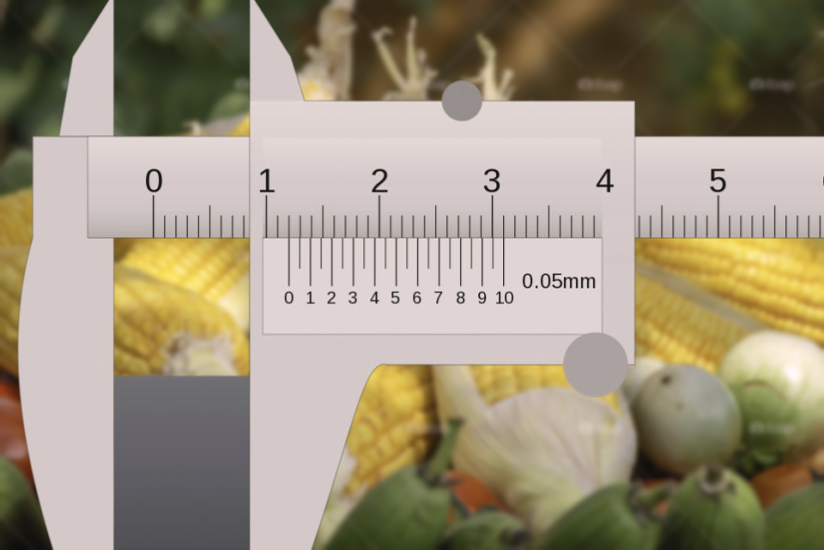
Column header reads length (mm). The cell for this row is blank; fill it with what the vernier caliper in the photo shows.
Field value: 12.0 mm
